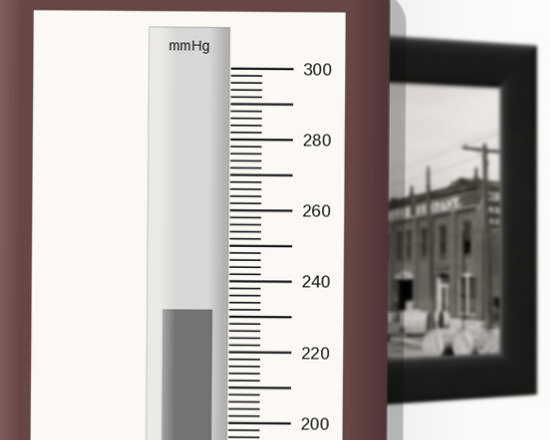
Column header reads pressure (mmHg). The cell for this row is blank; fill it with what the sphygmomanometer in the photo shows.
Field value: 232 mmHg
